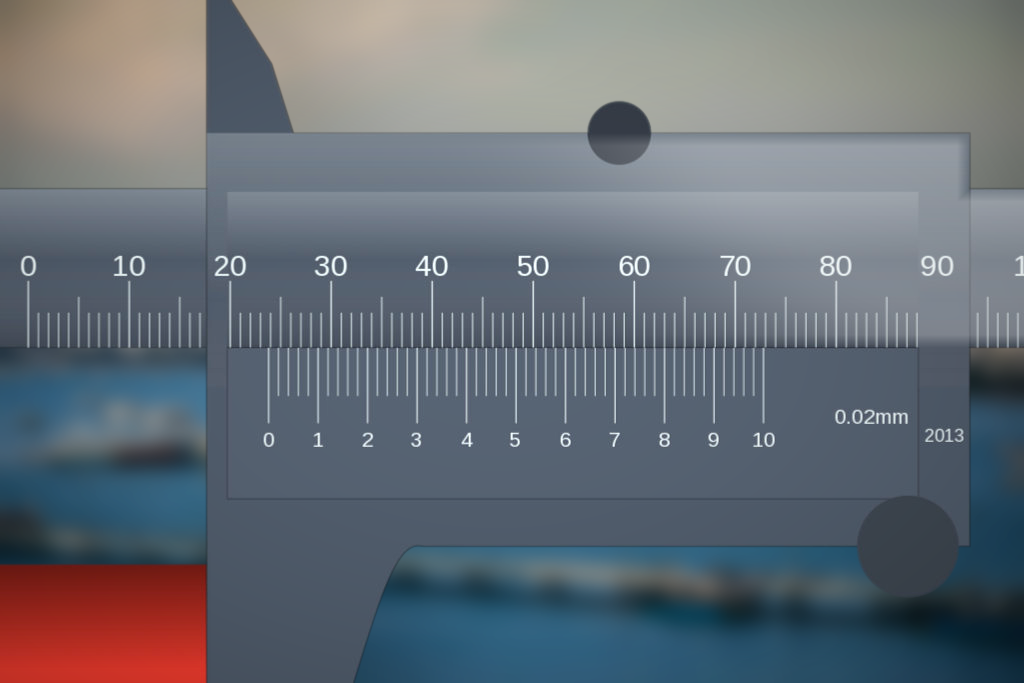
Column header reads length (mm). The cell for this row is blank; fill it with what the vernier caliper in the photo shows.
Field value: 23.8 mm
